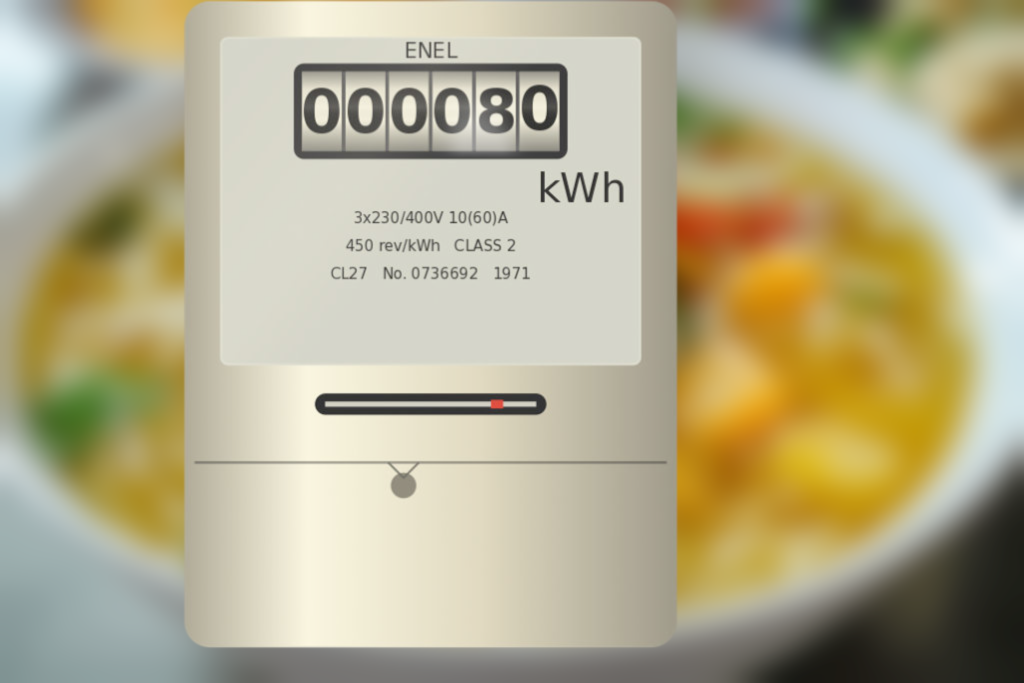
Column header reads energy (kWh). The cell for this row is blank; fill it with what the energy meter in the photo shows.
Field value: 80 kWh
